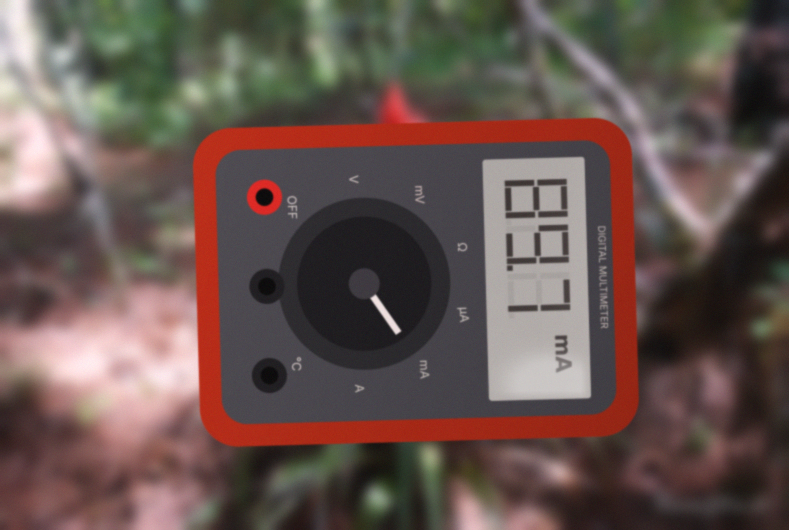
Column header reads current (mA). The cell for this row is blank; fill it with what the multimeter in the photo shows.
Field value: 89.7 mA
